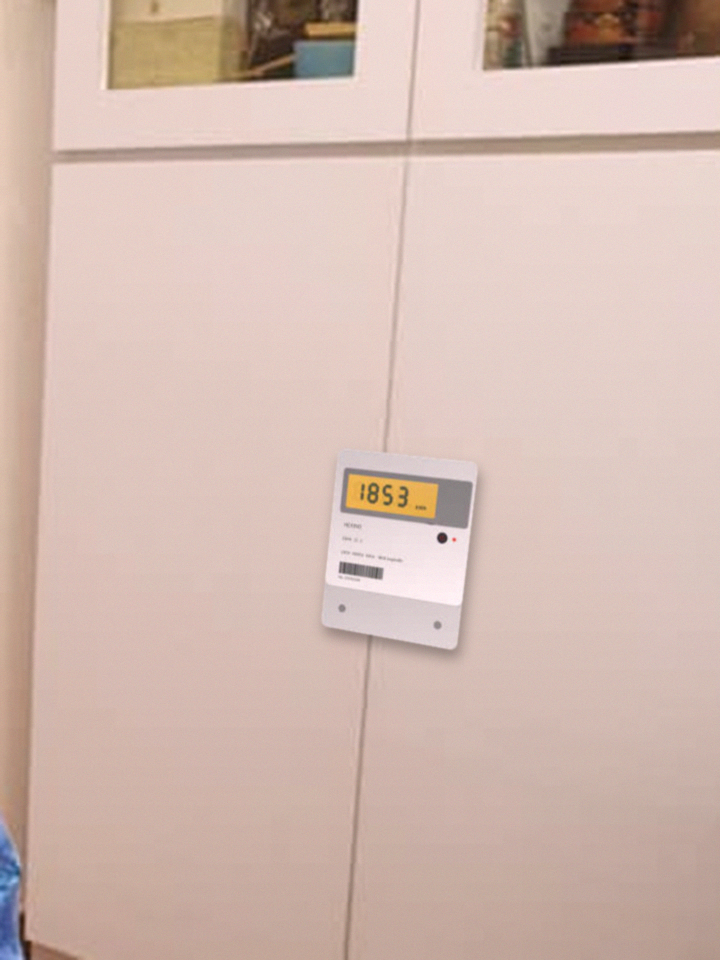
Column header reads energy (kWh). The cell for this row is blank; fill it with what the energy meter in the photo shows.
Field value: 1853 kWh
